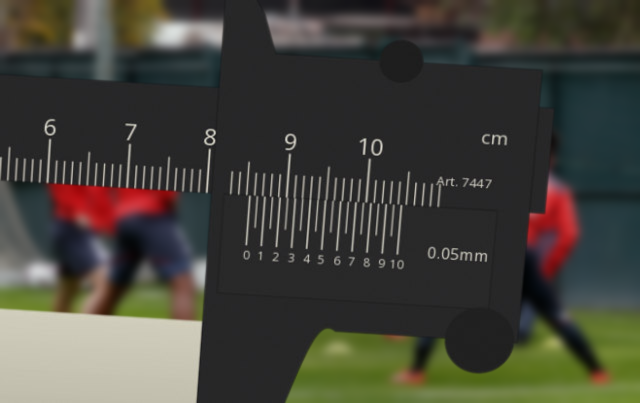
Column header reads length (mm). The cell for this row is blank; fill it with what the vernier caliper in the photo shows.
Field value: 85.4 mm
